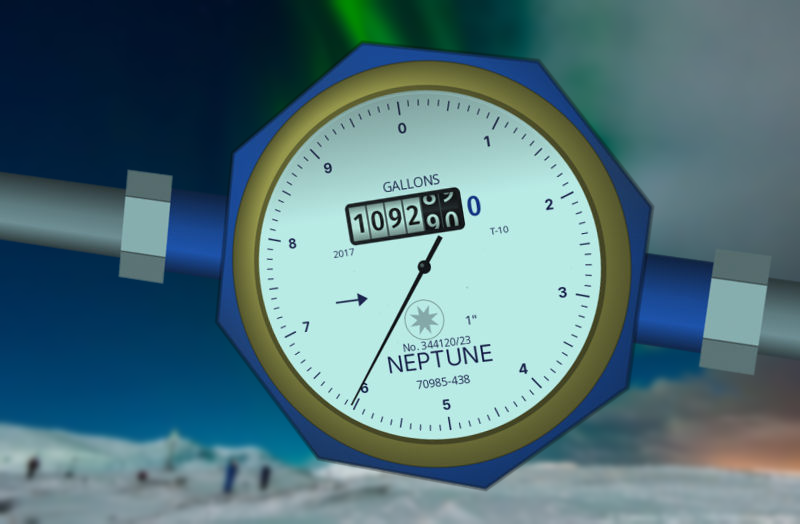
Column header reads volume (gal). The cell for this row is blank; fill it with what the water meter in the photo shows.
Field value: 1092896.0 gal
